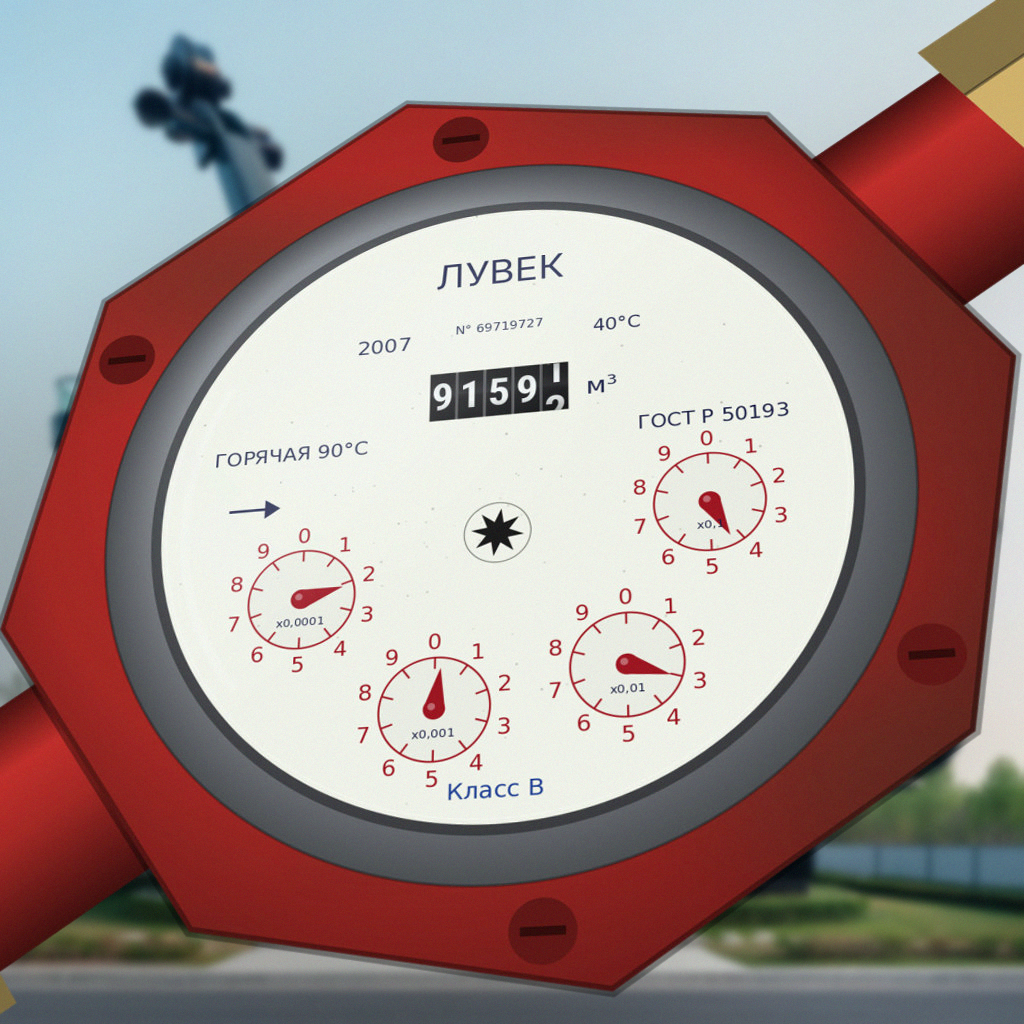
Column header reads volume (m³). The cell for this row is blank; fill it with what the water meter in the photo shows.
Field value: 91591.4302 m³
